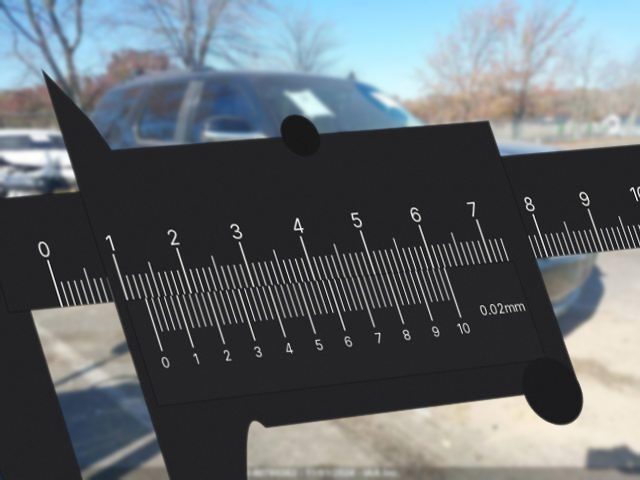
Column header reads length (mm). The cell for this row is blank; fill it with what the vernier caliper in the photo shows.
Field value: 12.8 mm
